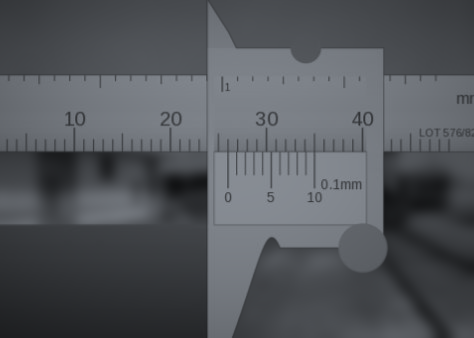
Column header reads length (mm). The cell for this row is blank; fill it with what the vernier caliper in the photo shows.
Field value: 26.0 mm
